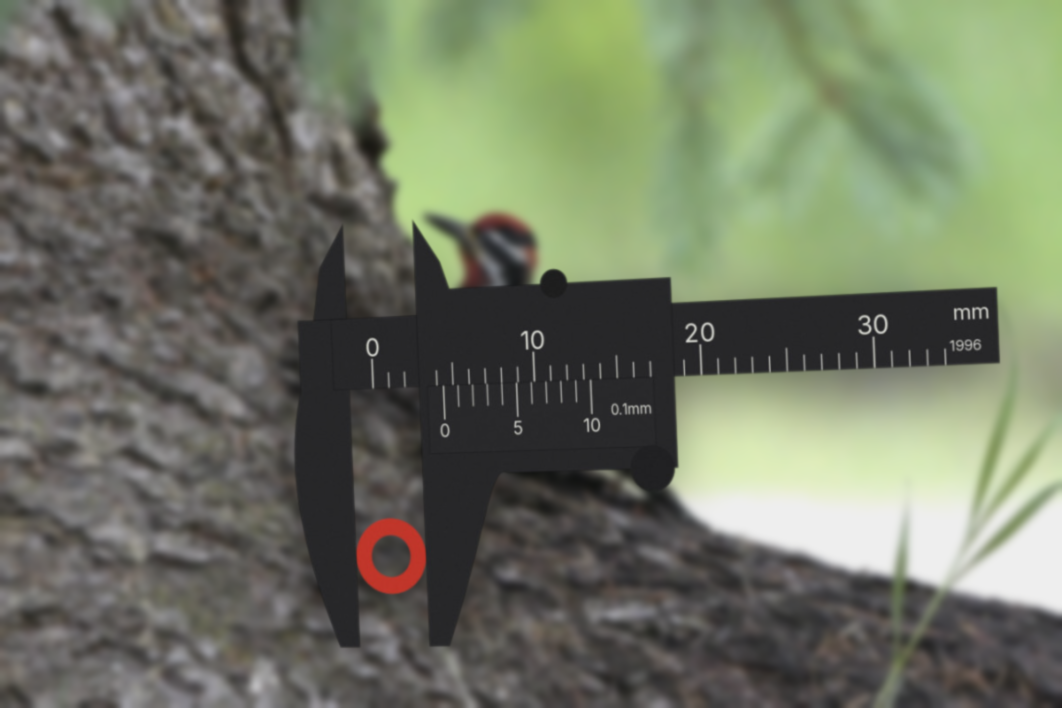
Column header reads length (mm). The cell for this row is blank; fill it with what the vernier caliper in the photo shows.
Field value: 4.4 mm
